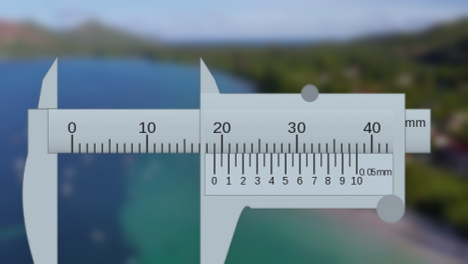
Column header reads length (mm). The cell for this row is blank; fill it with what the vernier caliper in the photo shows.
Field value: 19.0 mm
